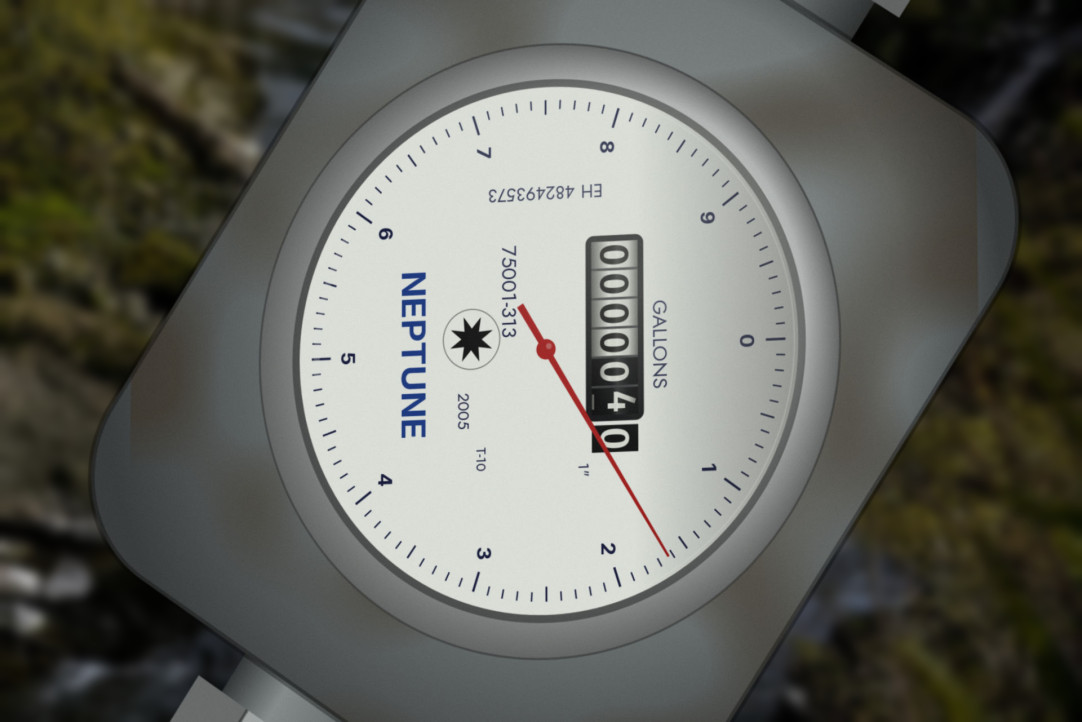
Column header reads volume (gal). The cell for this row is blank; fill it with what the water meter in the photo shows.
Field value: 41.6 gal
